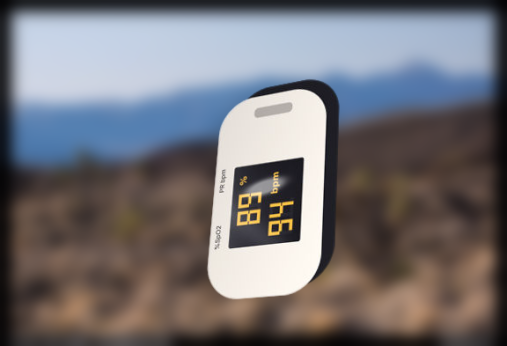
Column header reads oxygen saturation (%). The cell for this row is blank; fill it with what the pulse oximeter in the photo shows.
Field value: 89 %
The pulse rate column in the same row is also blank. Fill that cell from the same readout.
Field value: 94 bpm
